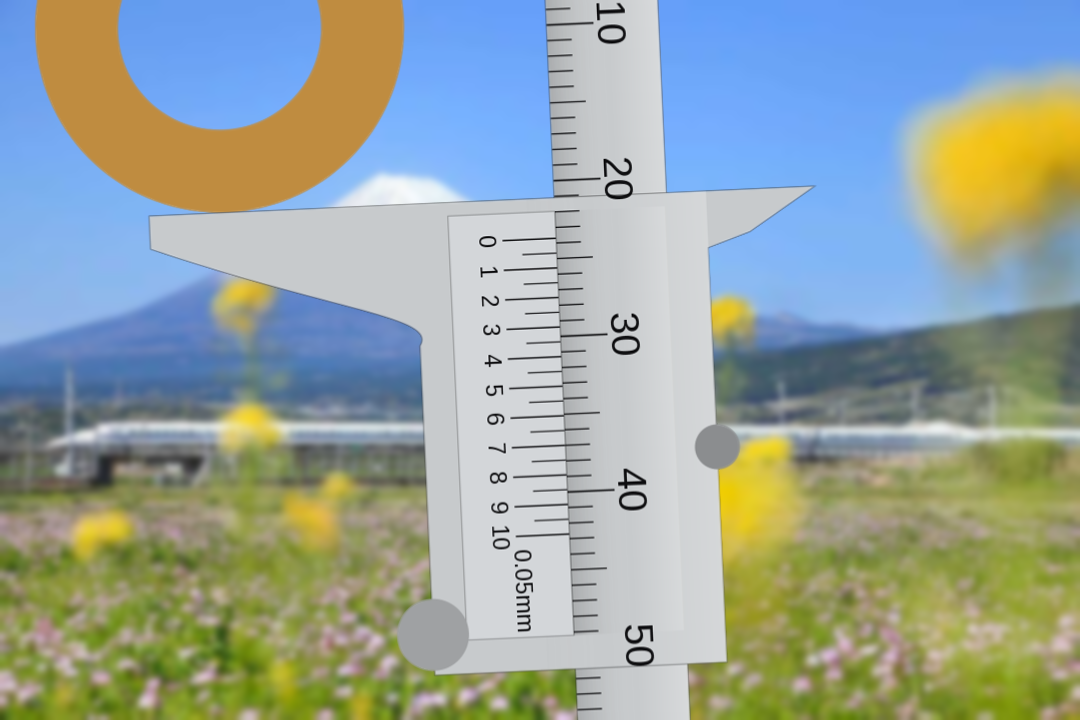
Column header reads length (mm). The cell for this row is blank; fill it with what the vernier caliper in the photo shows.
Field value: 23.7 mm
